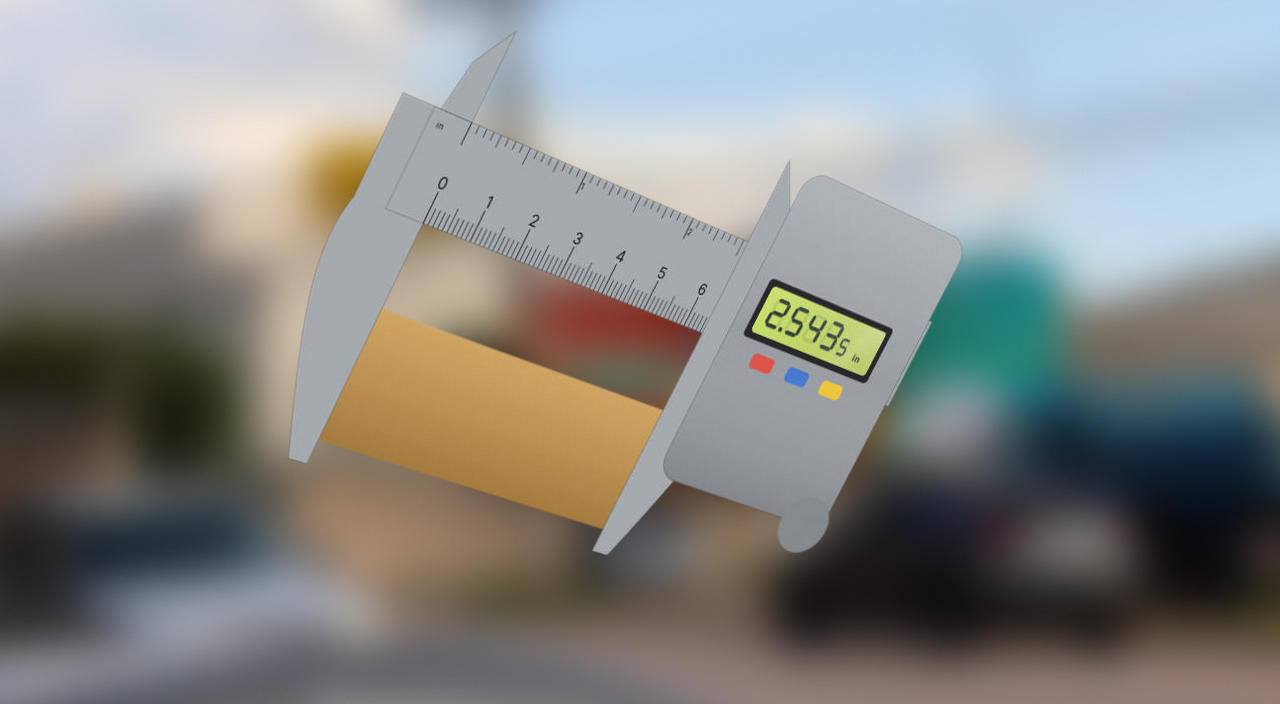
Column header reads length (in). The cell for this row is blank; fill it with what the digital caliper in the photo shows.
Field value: 2.5435 in
